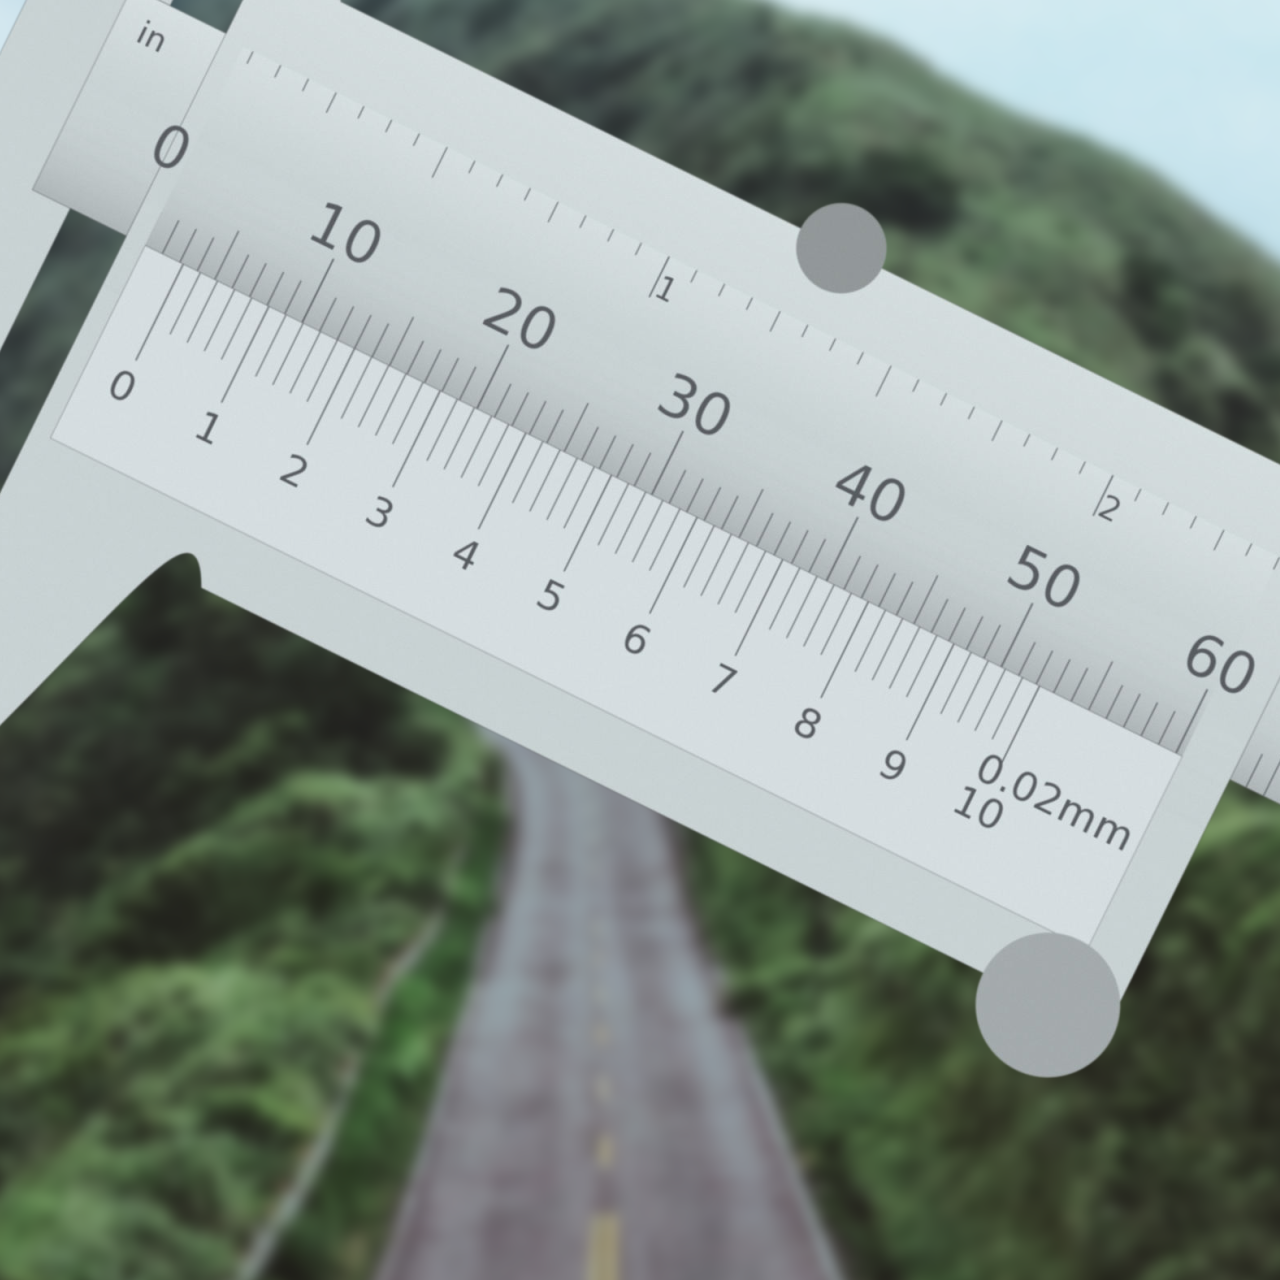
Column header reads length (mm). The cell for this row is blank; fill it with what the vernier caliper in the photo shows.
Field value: 3.2 mm
